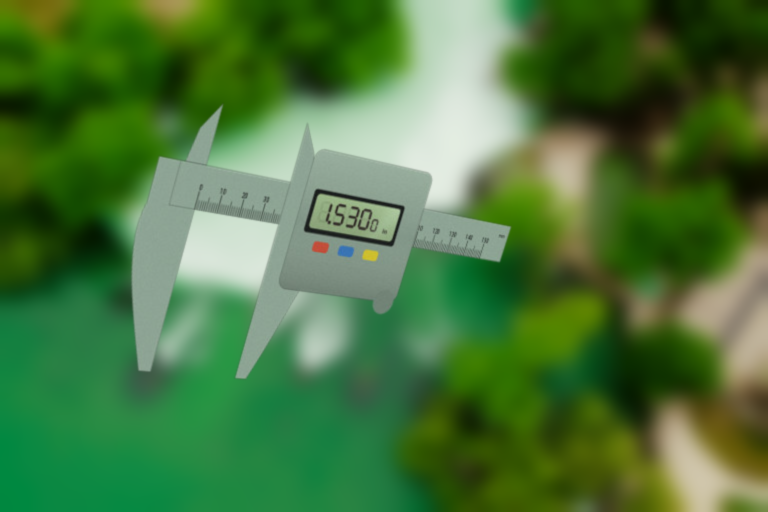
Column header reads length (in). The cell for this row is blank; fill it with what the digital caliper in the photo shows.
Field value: 1.5300 in
